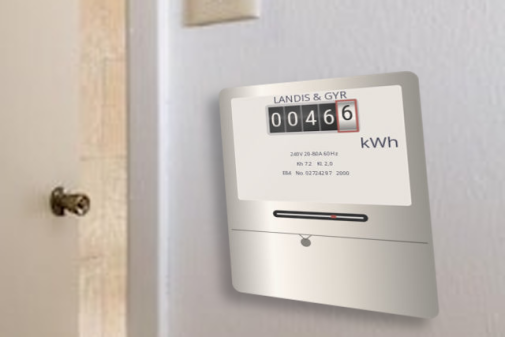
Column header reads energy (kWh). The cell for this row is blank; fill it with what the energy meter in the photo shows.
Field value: 46.6 kWh
